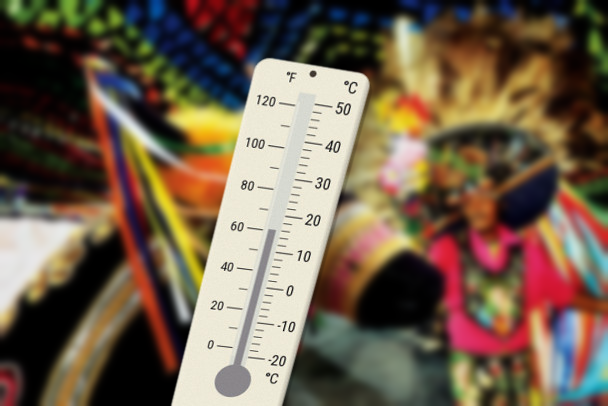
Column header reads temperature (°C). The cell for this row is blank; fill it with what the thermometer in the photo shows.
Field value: 16 °C
